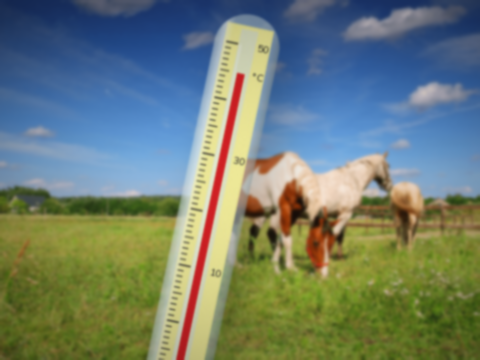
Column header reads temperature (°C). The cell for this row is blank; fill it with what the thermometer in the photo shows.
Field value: 45 °C
